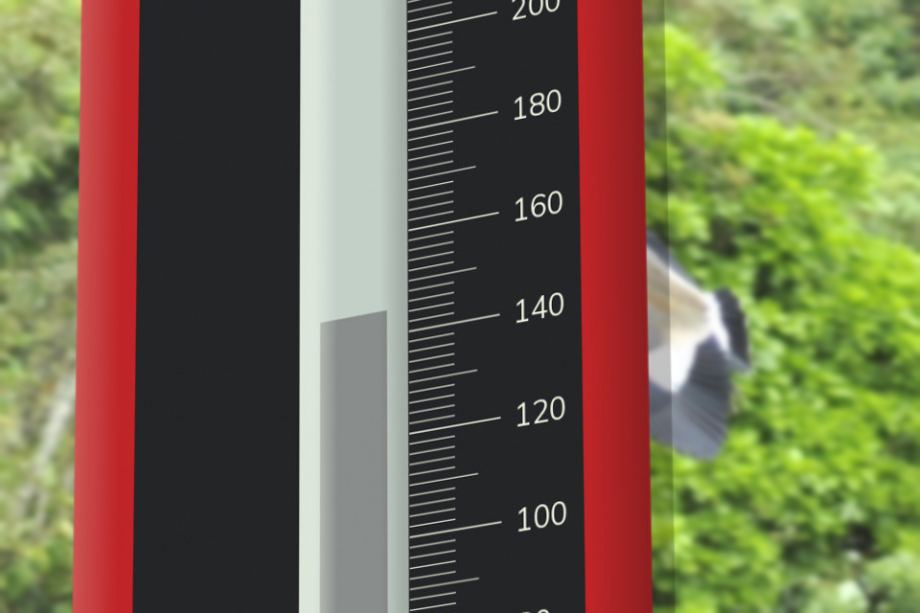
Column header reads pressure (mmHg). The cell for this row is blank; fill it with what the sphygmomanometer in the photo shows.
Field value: 145 mmHg
